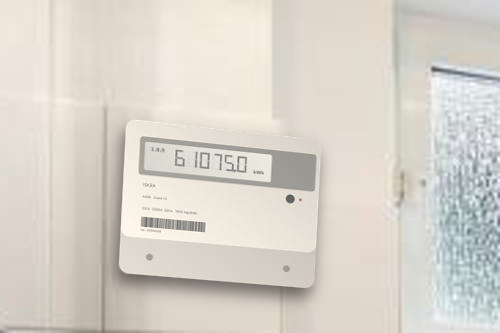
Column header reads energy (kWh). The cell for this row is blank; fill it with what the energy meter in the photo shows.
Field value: 61075.0 kWh
